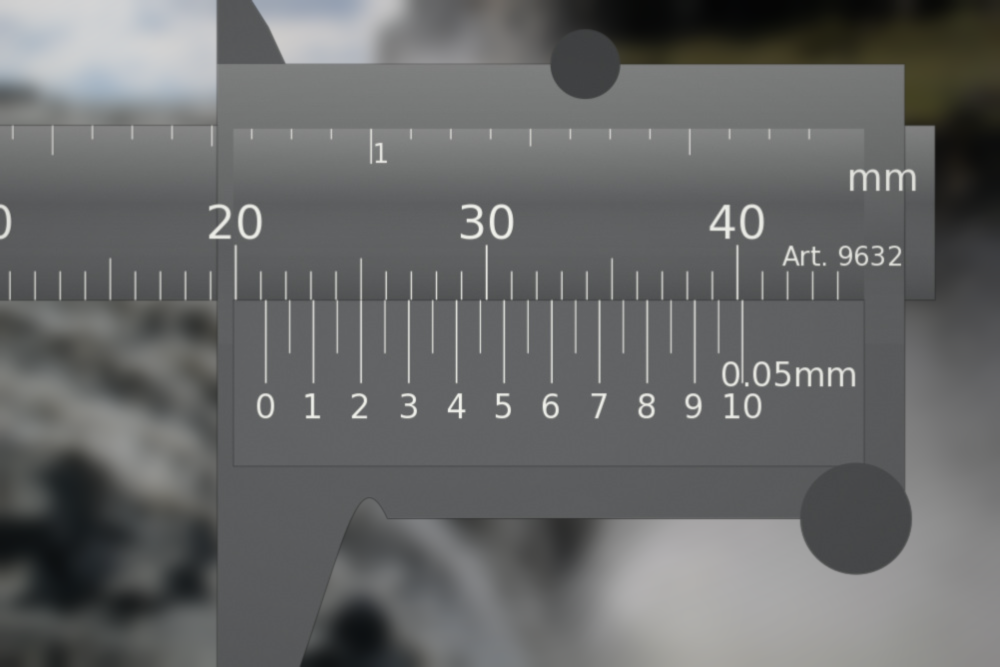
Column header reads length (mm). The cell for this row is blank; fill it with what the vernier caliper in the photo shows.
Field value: 21.2 mm
